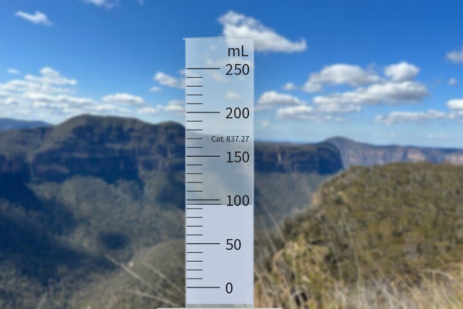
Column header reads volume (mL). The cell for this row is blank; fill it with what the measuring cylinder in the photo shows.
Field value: 95 mL
